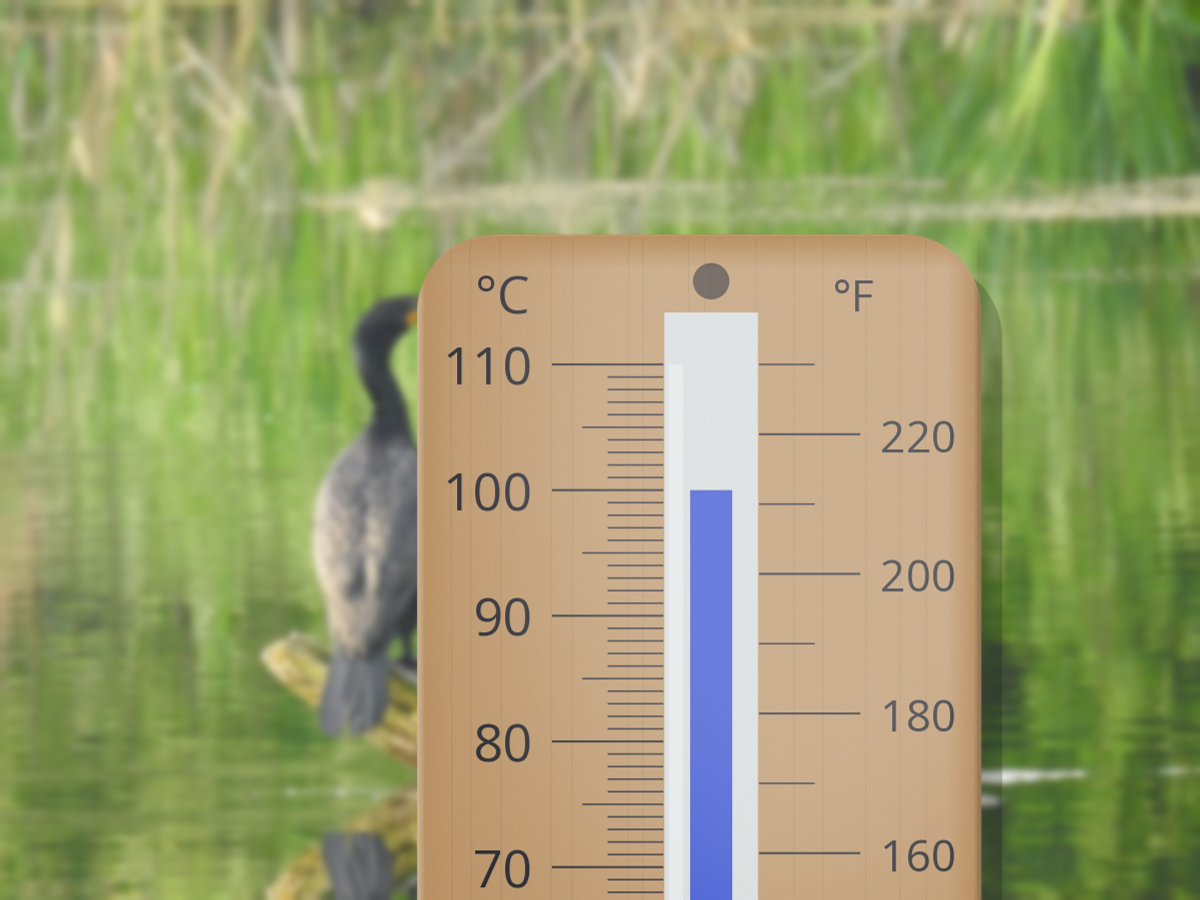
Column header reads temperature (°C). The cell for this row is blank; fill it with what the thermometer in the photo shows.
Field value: 100 °C
